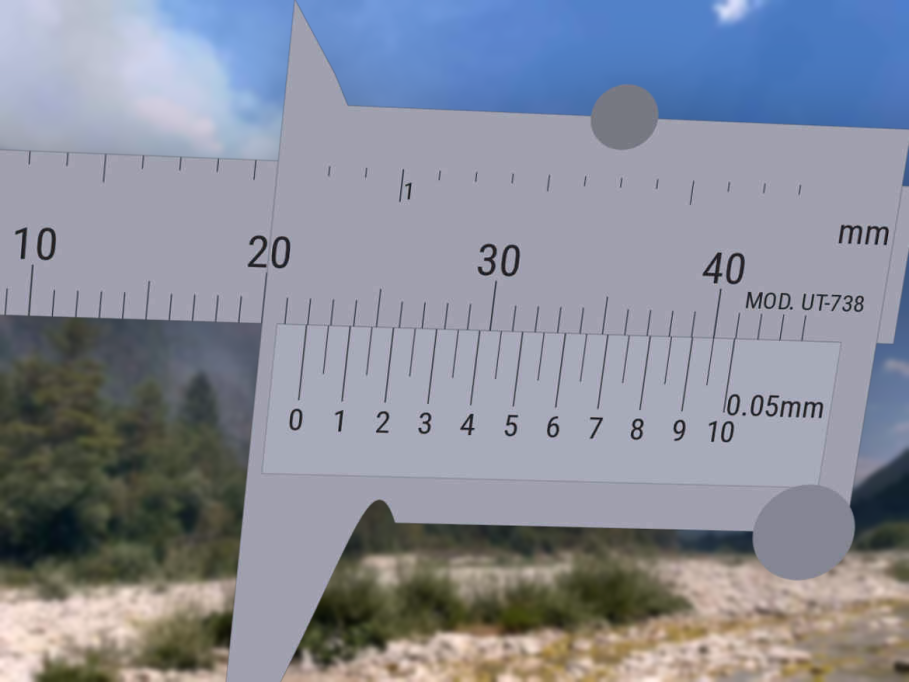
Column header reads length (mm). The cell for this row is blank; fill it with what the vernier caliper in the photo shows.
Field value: 21.95 mm
